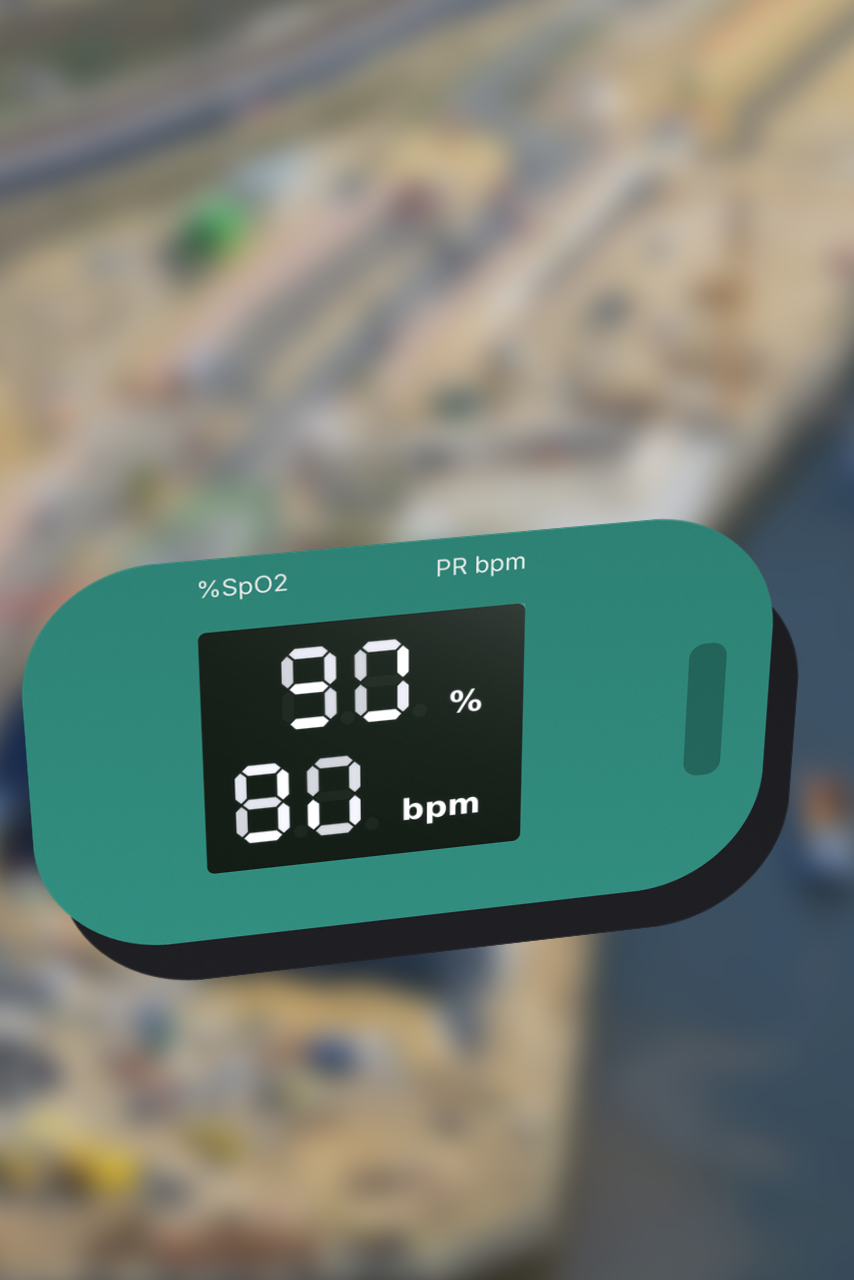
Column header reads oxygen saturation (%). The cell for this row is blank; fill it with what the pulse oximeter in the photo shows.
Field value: 90 %
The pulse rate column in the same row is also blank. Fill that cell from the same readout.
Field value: 80 bpm
